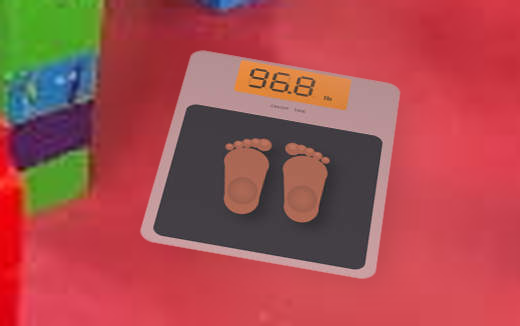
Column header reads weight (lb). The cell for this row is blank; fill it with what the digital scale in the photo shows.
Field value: 96.8 lb
